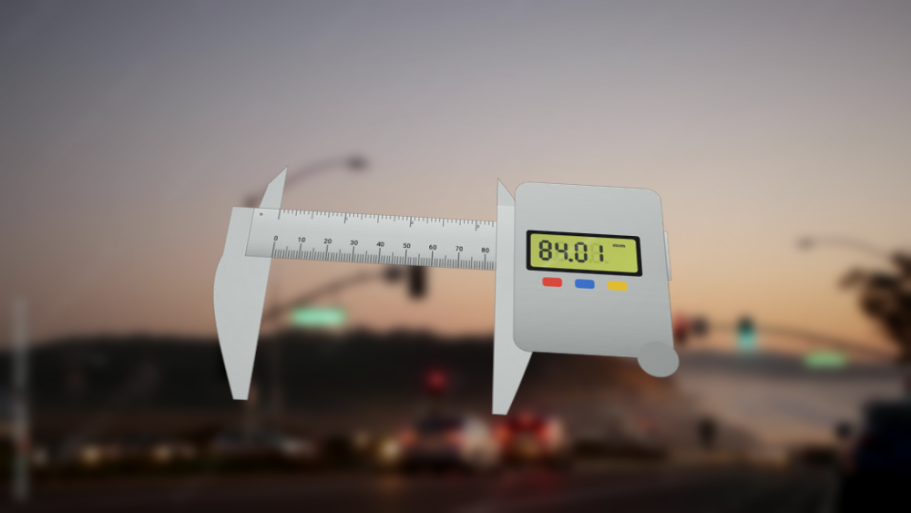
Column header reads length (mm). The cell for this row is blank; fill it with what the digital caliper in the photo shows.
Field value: 84.01 mm
